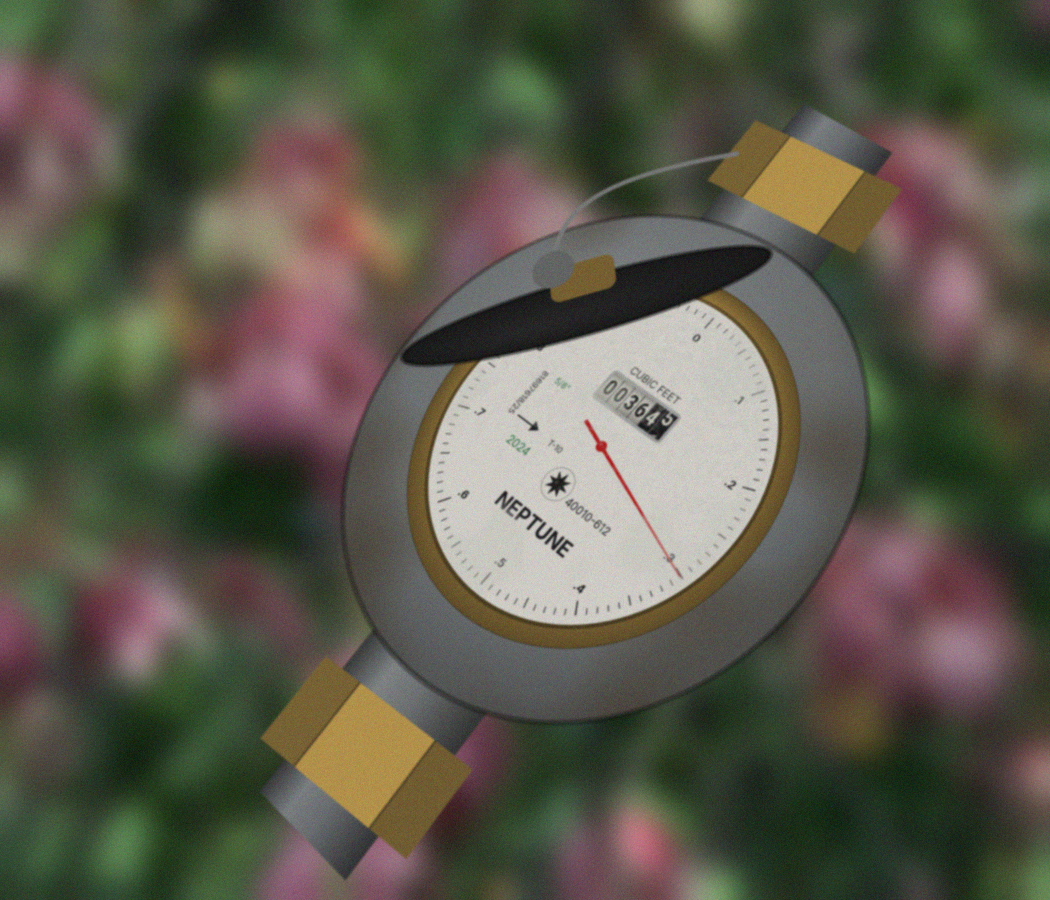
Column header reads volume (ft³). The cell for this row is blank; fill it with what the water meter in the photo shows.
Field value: 3645.30 ft³
